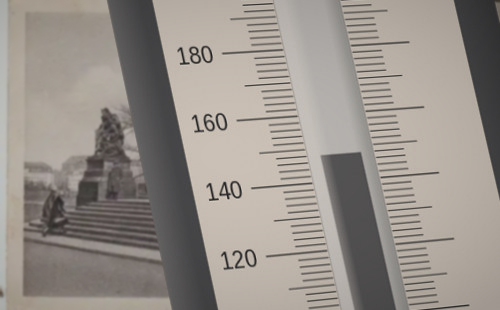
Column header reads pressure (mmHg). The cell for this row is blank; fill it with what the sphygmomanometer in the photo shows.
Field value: 148 mmHg
